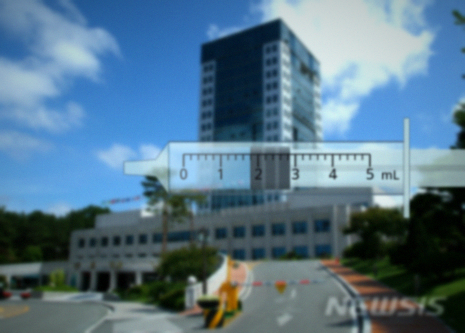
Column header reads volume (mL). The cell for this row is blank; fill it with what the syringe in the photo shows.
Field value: 1.8 mL
